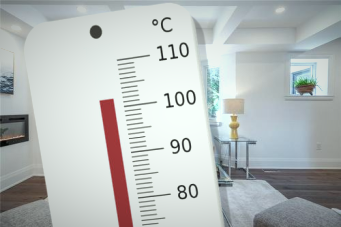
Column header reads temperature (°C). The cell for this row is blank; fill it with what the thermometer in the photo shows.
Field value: 102 °C
